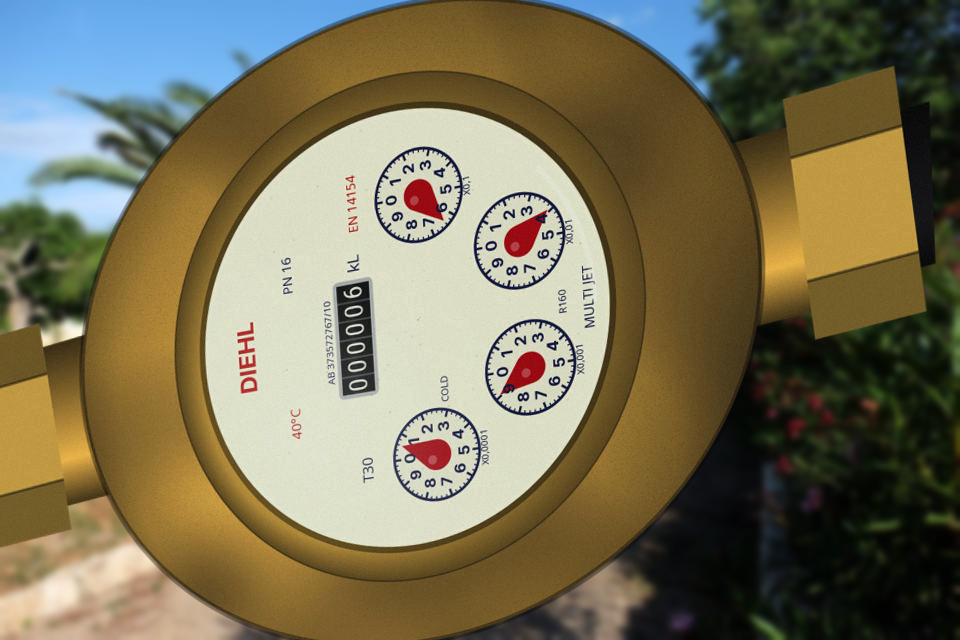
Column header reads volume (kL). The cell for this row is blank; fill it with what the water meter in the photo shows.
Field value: 6.6390 kL
